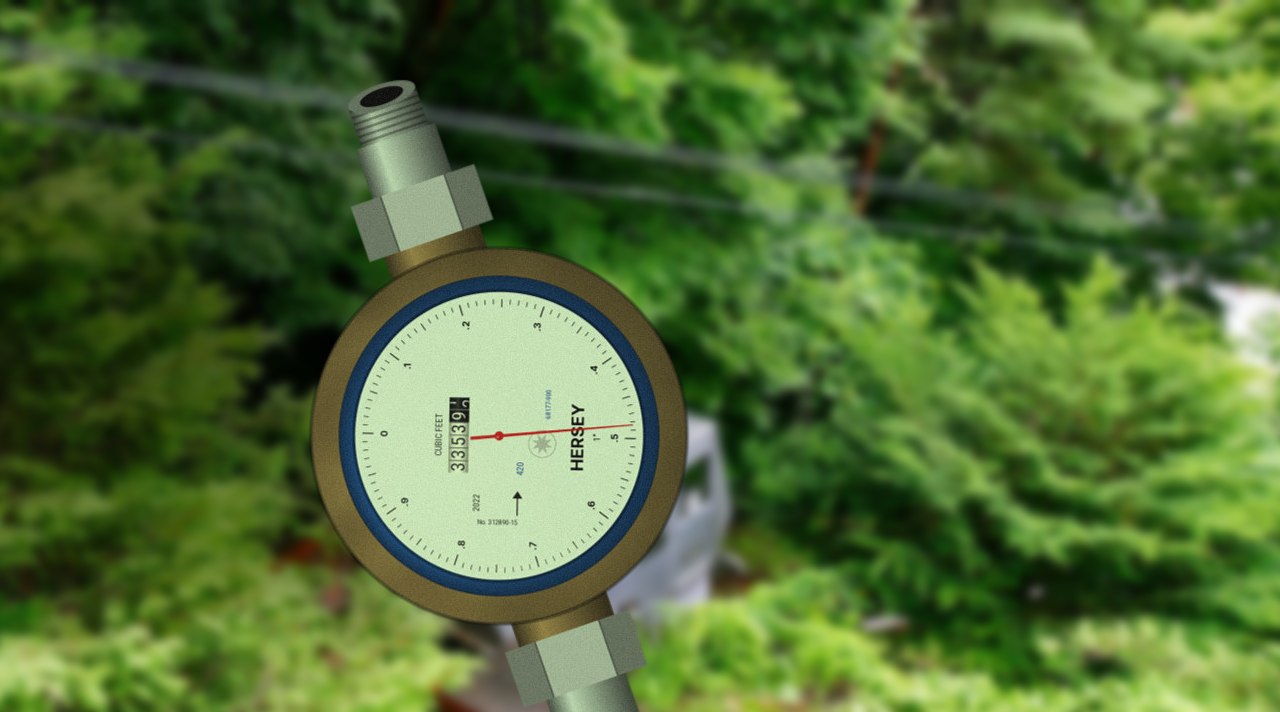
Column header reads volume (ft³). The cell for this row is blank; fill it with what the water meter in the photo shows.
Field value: 335391.48 ft³
